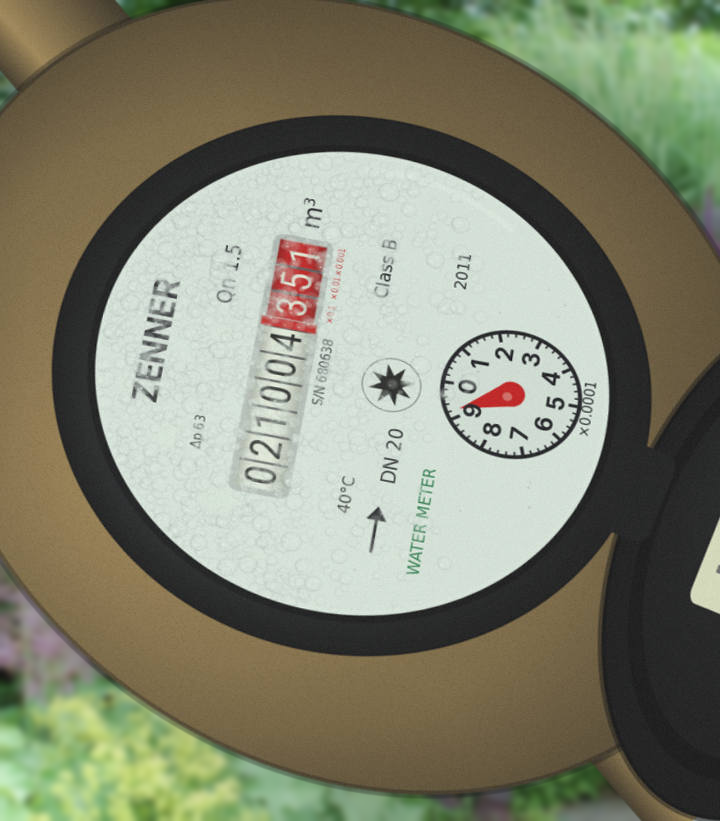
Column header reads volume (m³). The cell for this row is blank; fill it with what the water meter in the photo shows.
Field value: 21004.3509 m³
